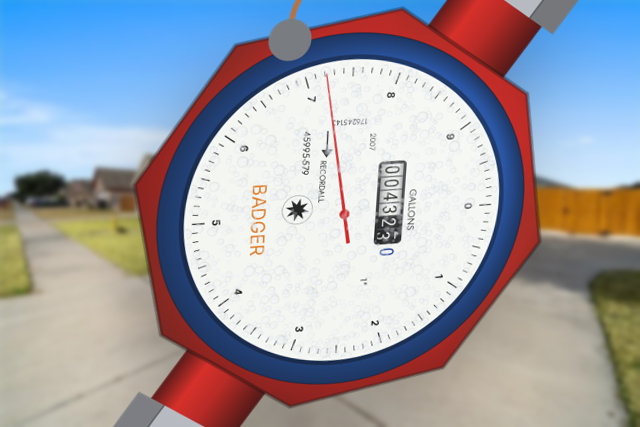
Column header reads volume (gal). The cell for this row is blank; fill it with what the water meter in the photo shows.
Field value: 43227.2 gal
